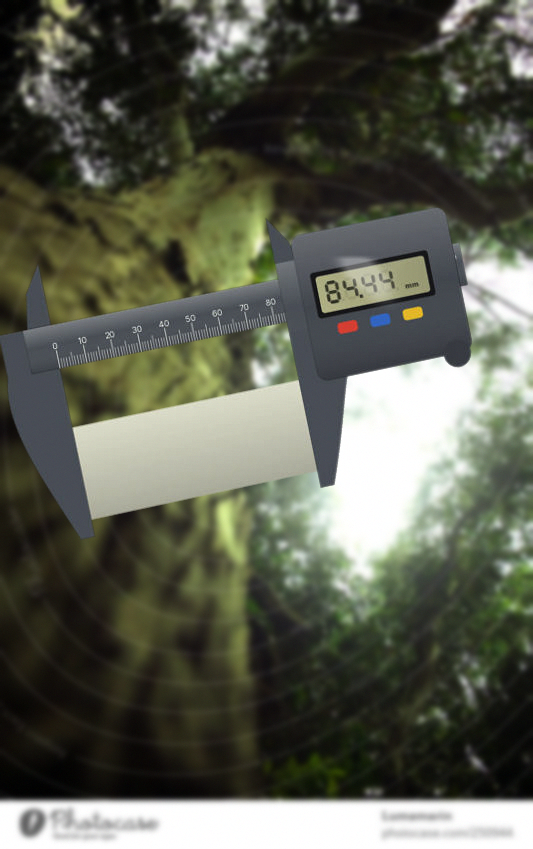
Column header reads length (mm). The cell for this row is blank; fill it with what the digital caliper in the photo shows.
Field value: 84.44 mm
